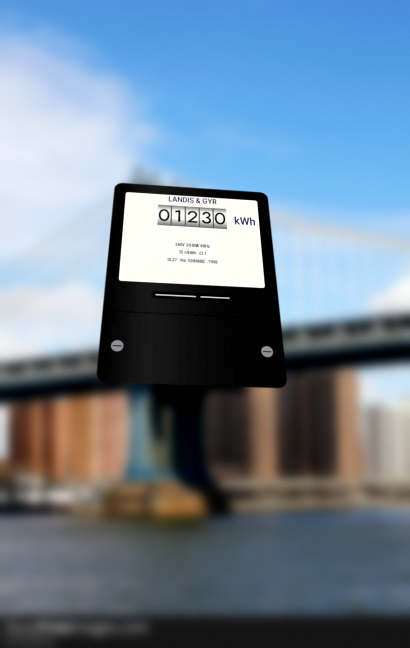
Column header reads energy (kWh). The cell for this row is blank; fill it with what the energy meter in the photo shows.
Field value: 1230 kWh
